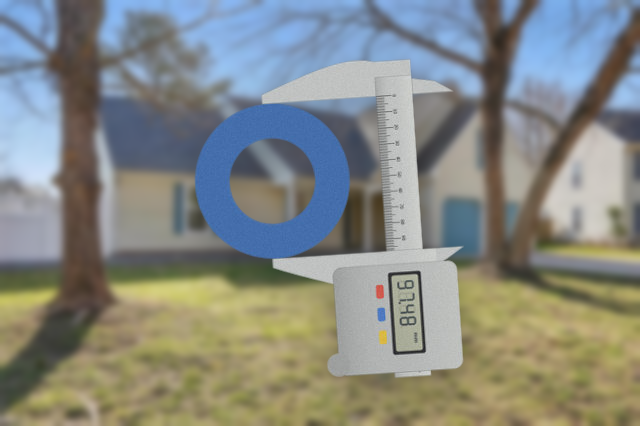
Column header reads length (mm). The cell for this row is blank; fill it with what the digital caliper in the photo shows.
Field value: 97.48 mm
